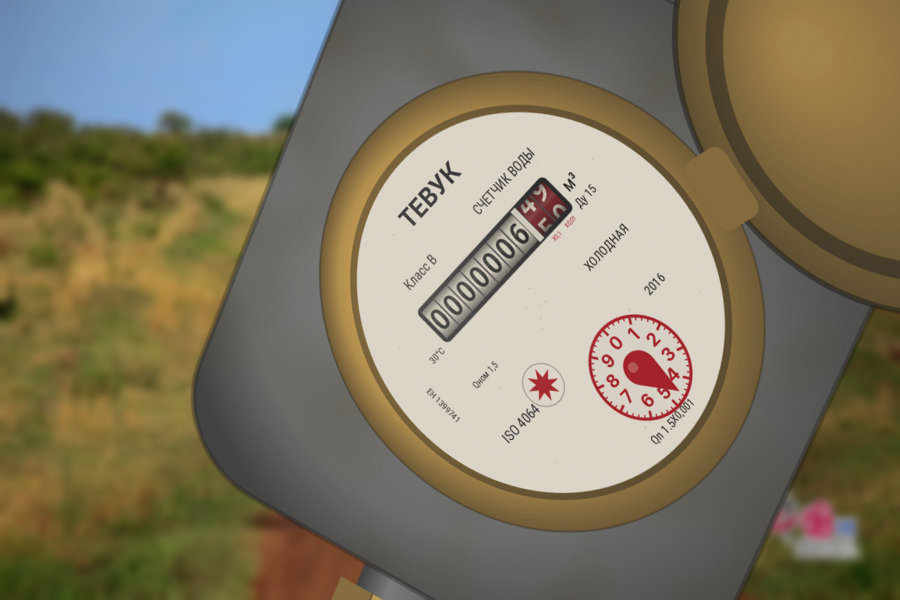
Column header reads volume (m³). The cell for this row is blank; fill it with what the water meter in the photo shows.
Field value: 6.494 m³
